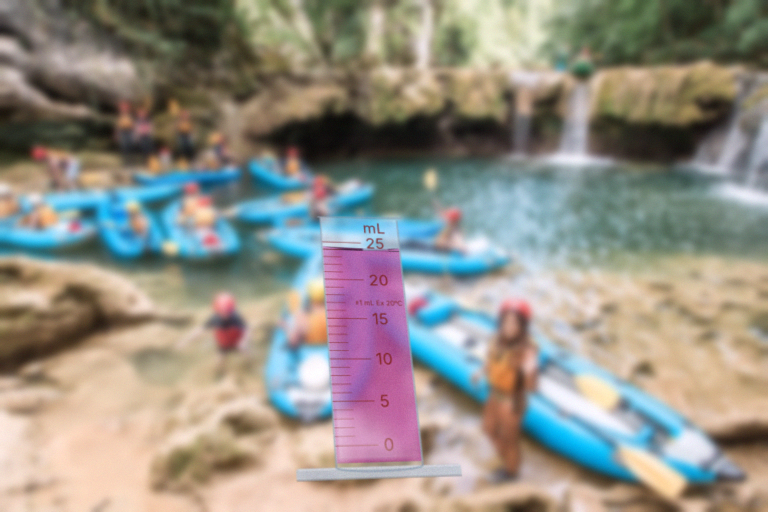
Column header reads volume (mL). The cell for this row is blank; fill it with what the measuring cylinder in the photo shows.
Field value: 24 mL
